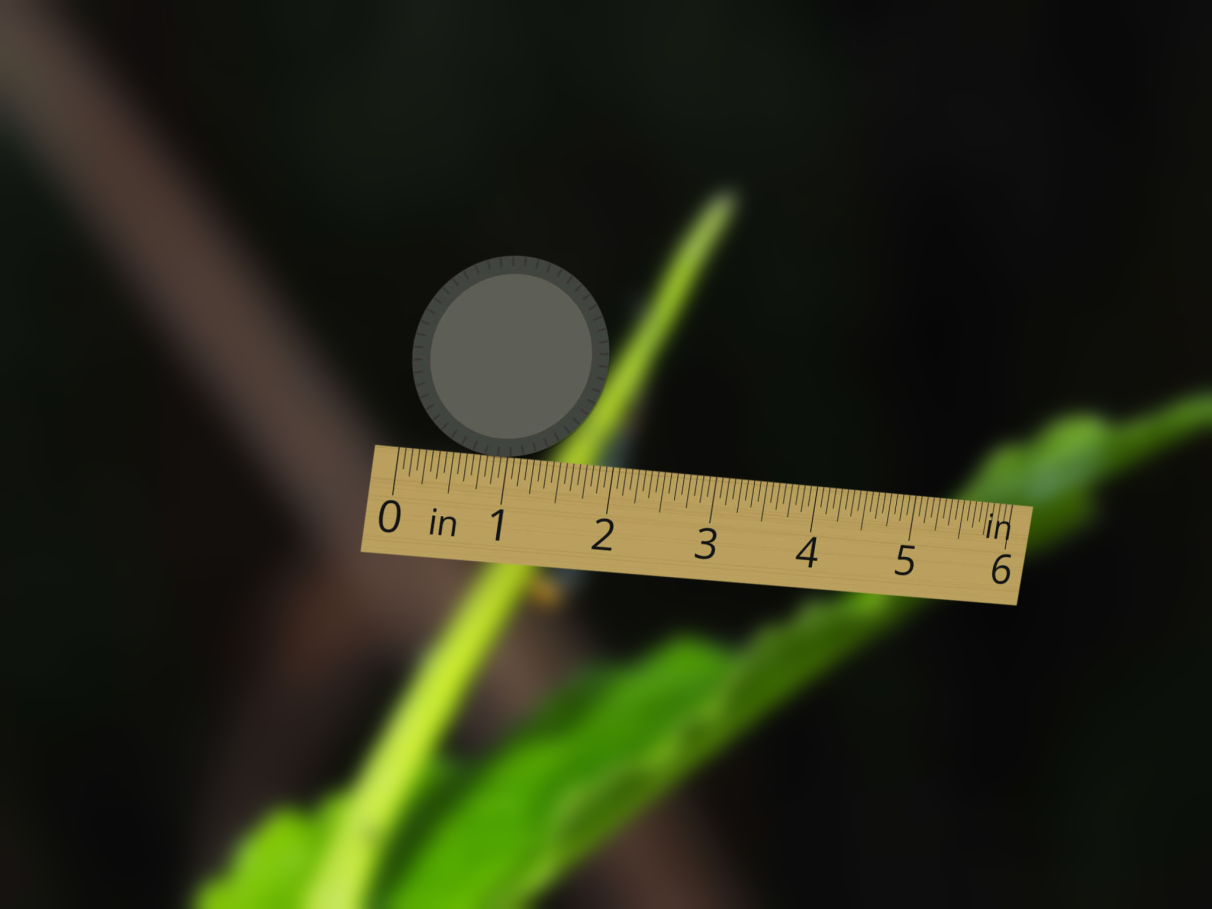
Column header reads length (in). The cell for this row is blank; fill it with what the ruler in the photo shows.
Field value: 1.8125 in
